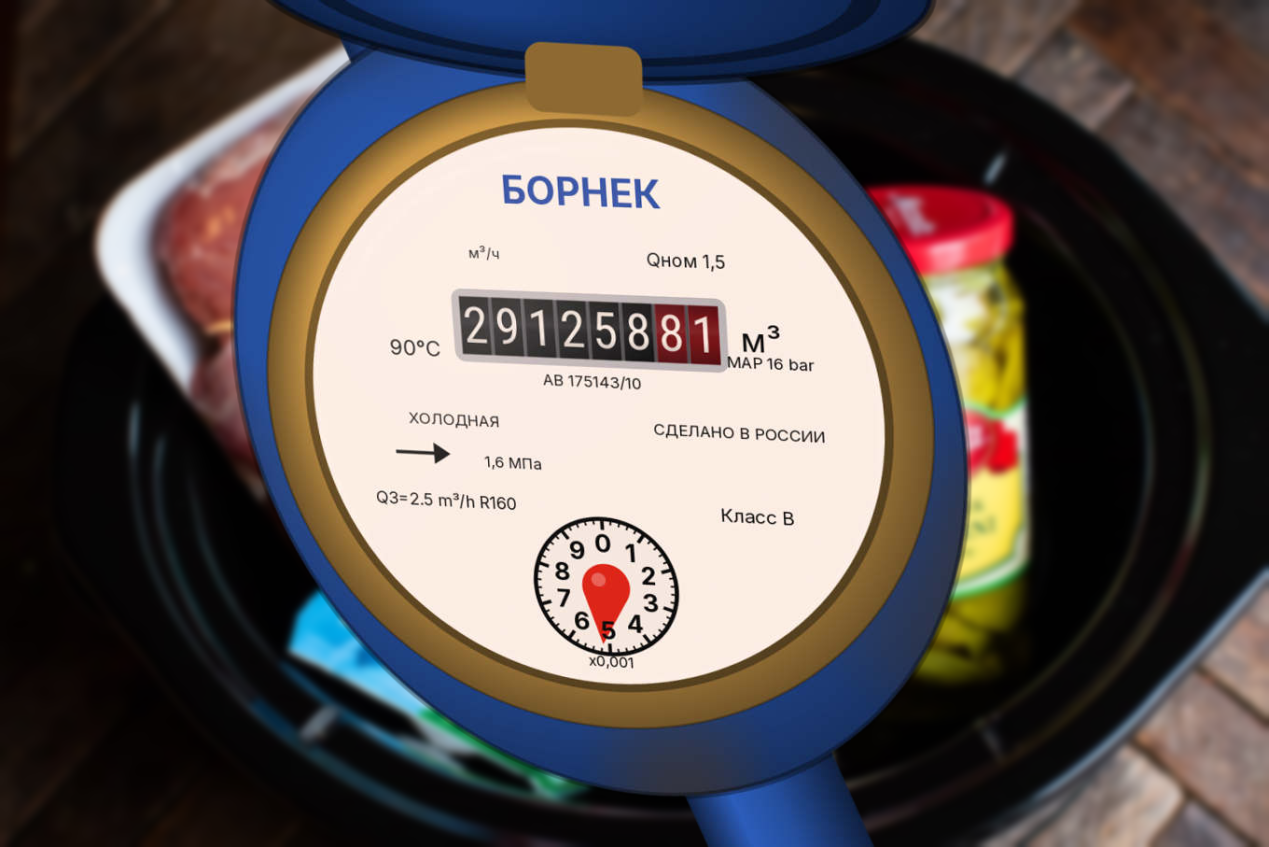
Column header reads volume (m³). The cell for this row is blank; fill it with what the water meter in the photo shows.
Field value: 291258.815 m³
